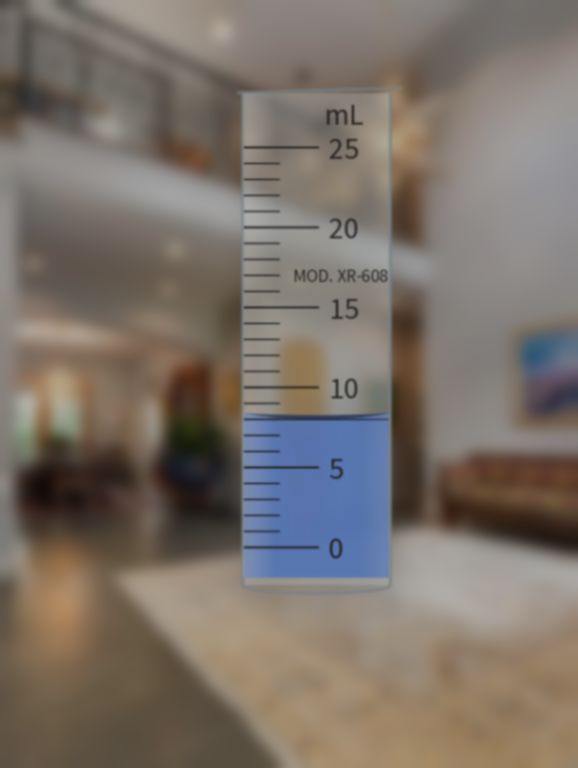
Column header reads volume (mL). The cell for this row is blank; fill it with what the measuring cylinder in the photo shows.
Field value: 8 mL
